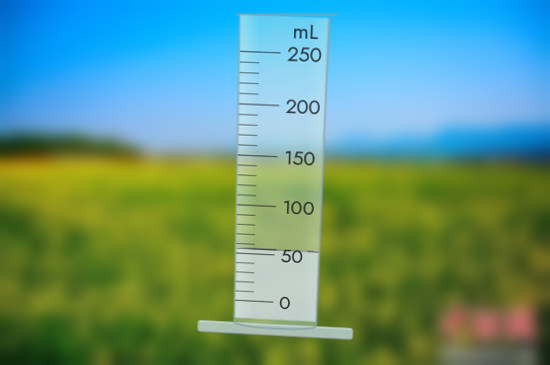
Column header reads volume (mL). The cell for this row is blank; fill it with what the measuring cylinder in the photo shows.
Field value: 55 mL
